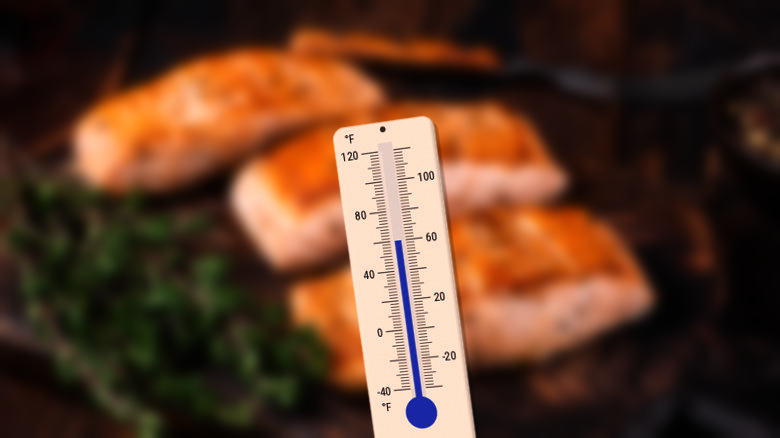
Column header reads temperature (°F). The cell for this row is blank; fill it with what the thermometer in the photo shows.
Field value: 60 °F
